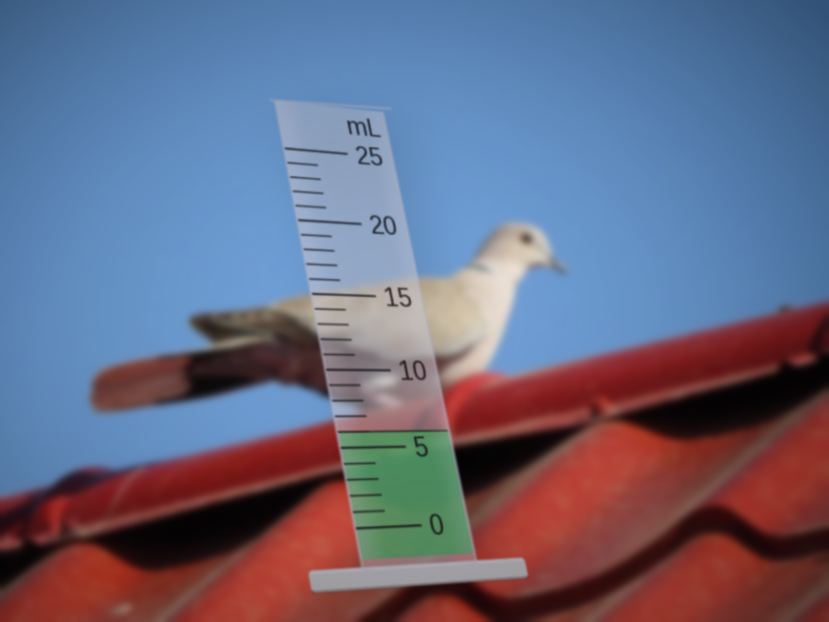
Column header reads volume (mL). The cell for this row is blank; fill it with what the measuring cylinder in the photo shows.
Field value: 6 mL
